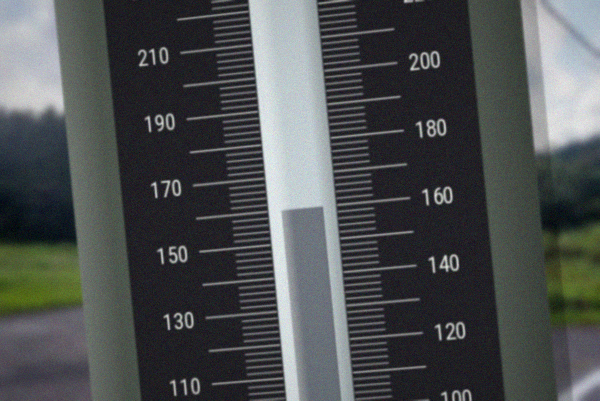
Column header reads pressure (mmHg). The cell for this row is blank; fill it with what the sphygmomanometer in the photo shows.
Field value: 160 mmHg
